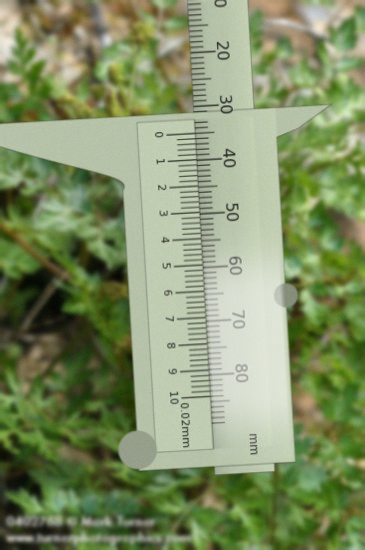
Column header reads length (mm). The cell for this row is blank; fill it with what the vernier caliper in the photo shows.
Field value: 35.0 mm
